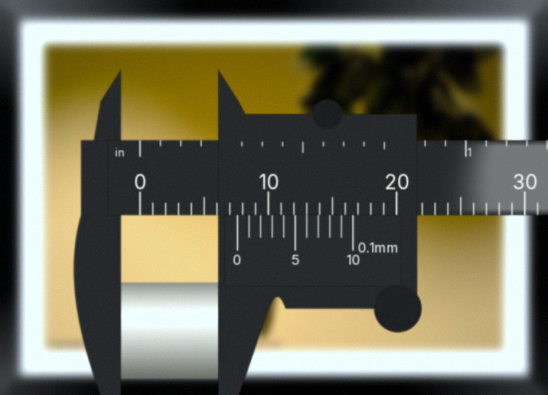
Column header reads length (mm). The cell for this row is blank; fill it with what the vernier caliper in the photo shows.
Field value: 7.6 mm
